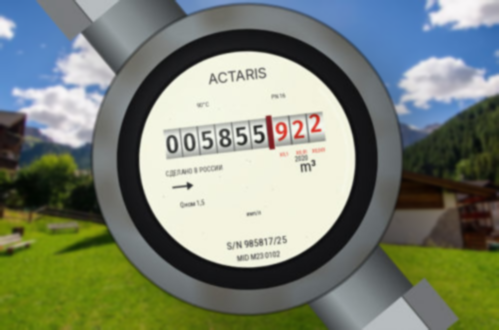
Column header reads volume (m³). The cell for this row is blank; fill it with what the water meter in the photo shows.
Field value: 5855.922 m³
